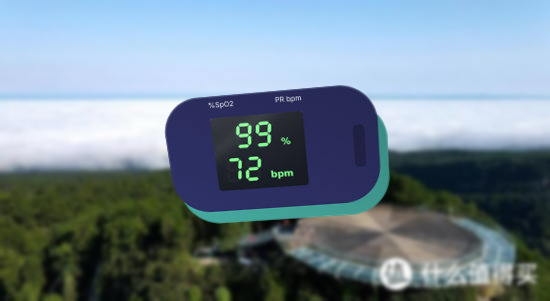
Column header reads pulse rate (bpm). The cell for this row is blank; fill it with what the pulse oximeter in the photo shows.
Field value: 72 bpm
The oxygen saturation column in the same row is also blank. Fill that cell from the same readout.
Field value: 99 %
